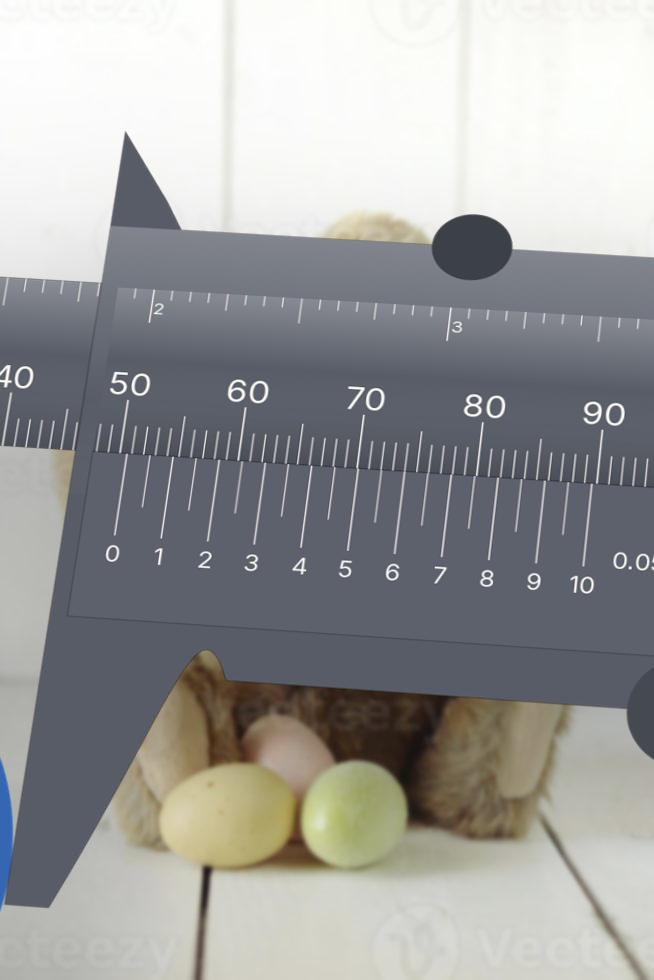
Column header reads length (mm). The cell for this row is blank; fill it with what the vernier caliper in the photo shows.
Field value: 50.6 mm
